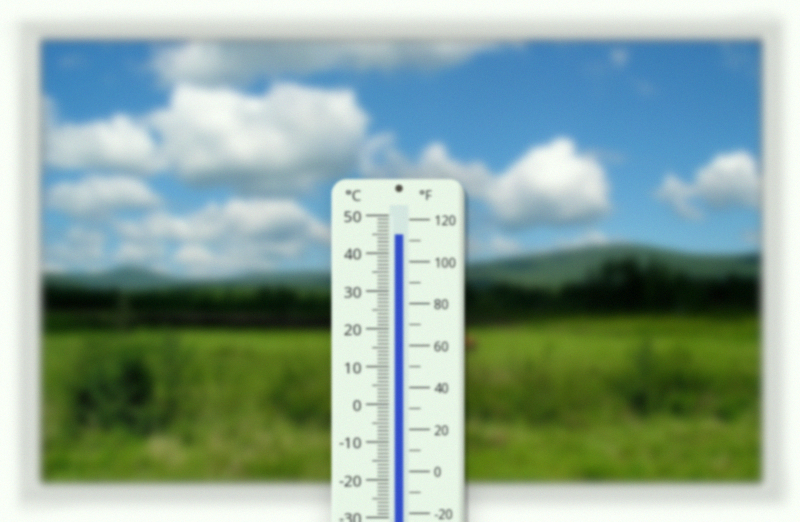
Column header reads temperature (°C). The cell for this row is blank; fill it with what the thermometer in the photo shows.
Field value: 45 °C
